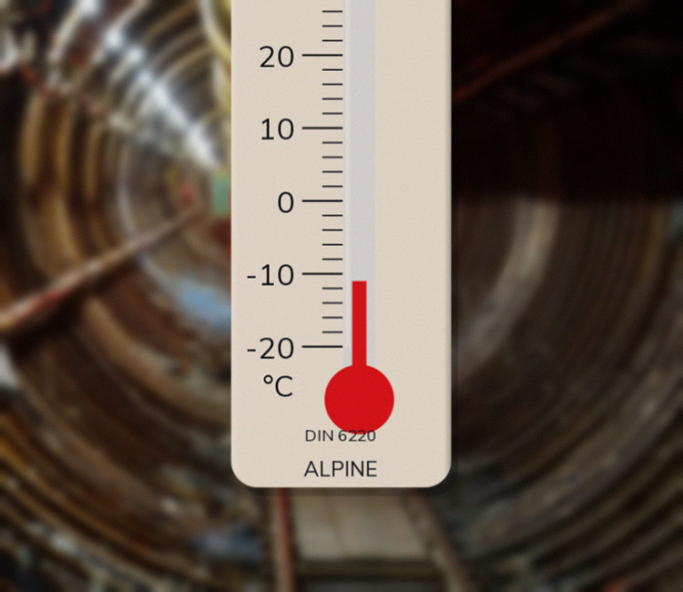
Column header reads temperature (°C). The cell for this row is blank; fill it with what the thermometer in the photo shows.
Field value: -11 °C
